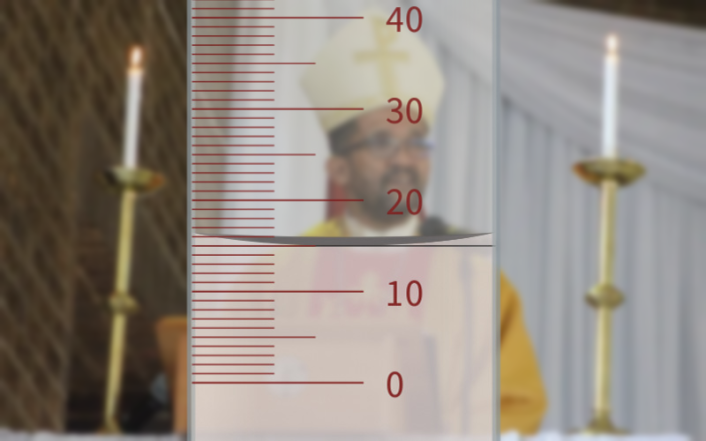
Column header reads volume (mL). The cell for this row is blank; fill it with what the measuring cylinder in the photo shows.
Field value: 15 mL
